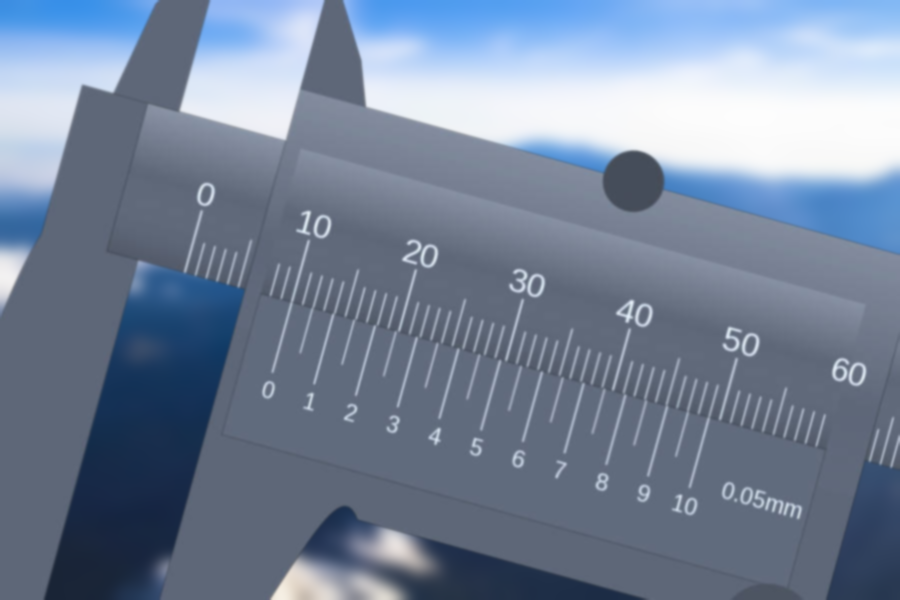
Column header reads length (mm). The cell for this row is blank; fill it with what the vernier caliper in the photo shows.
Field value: 10.0 mm
